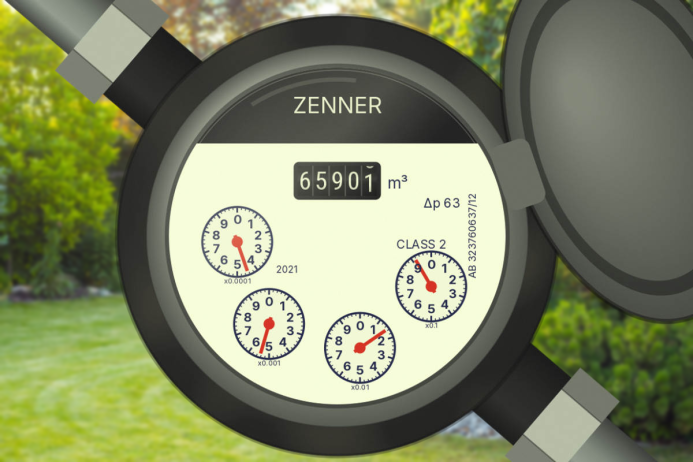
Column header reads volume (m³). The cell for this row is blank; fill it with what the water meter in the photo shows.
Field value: 65900.9154 m³
